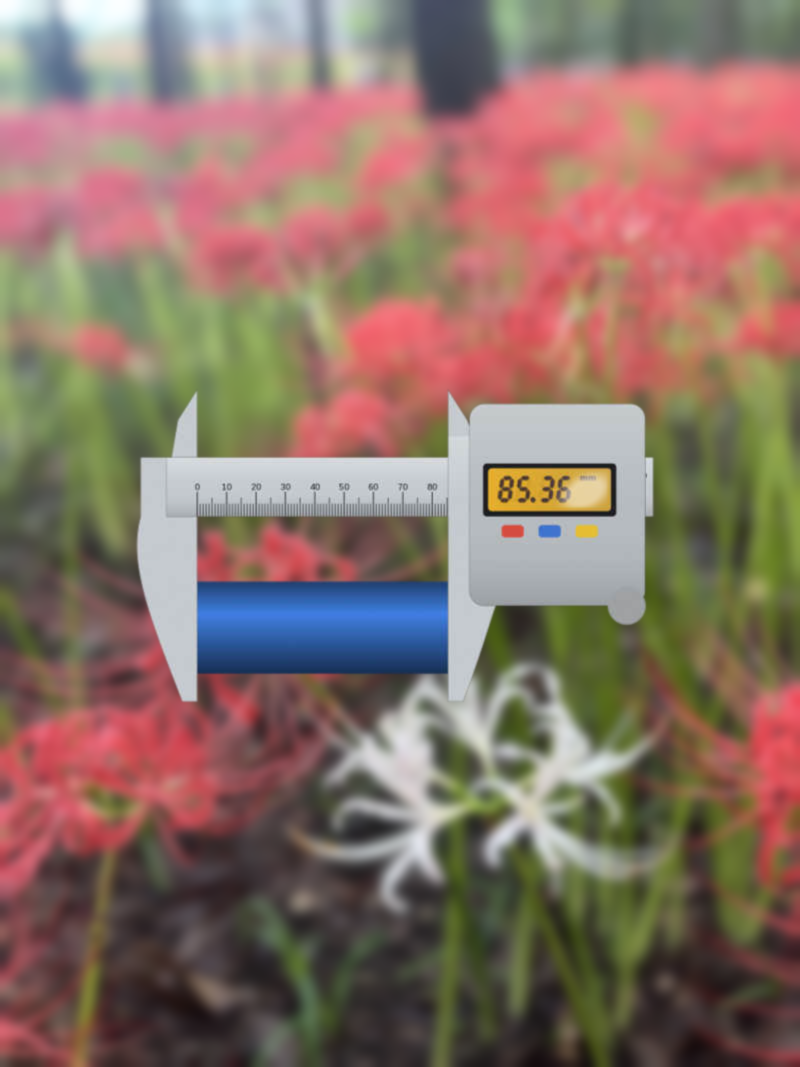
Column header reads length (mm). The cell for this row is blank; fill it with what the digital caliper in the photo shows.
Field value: 85.36 mm
